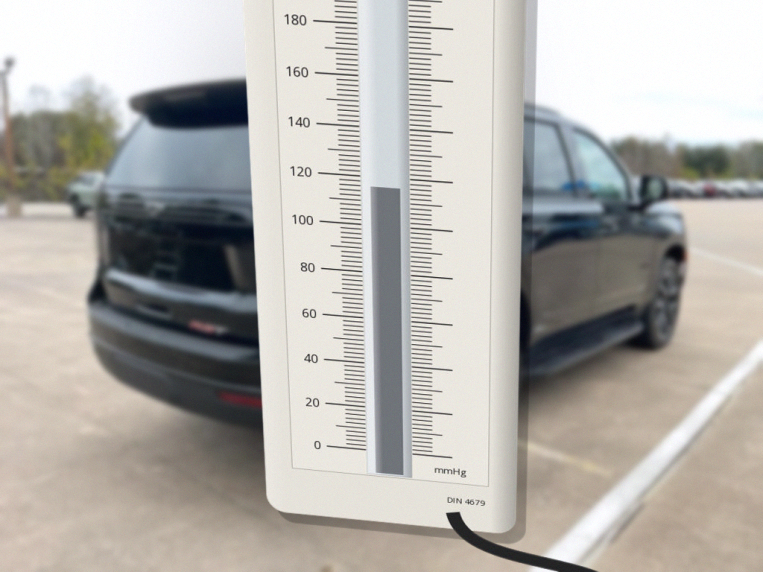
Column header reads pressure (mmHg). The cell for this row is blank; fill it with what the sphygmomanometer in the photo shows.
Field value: 116 mmHg
